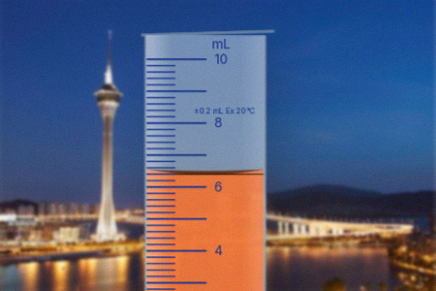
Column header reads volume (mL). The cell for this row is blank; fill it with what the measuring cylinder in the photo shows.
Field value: 6.4 mL
